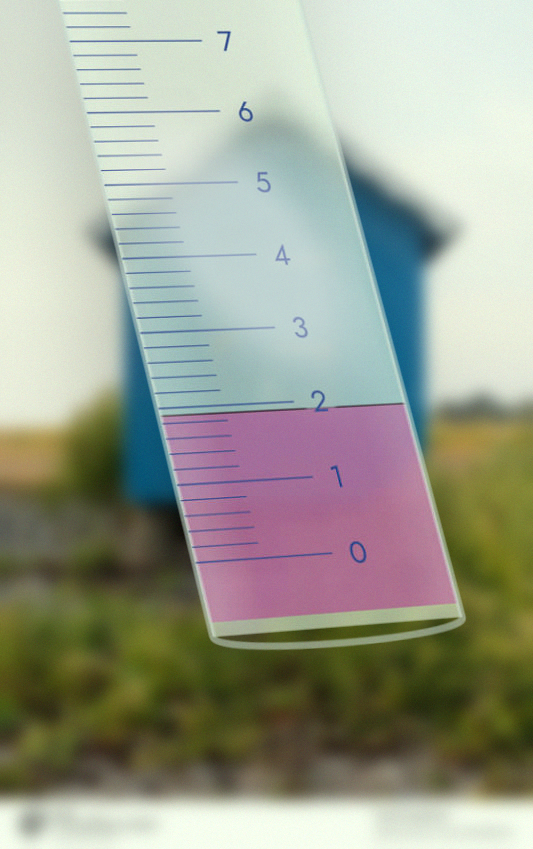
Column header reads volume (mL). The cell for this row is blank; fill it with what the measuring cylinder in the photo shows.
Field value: 1.9 mL
